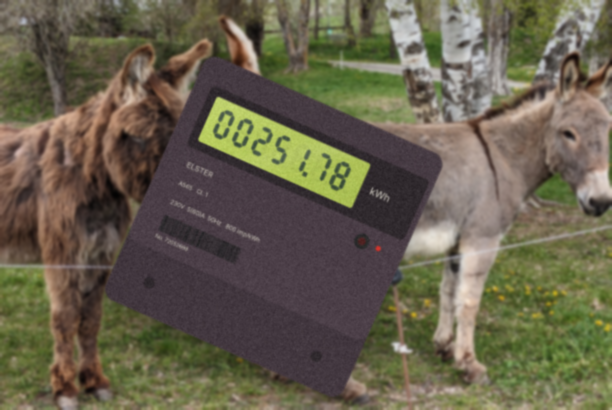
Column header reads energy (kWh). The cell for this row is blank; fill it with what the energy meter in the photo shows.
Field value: 251.78 kWh
